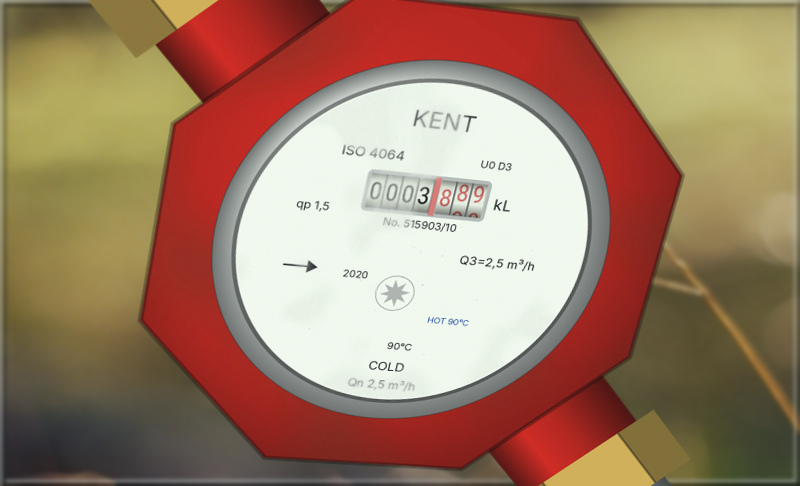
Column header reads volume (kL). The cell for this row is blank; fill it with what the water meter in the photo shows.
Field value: 3.889 kL
